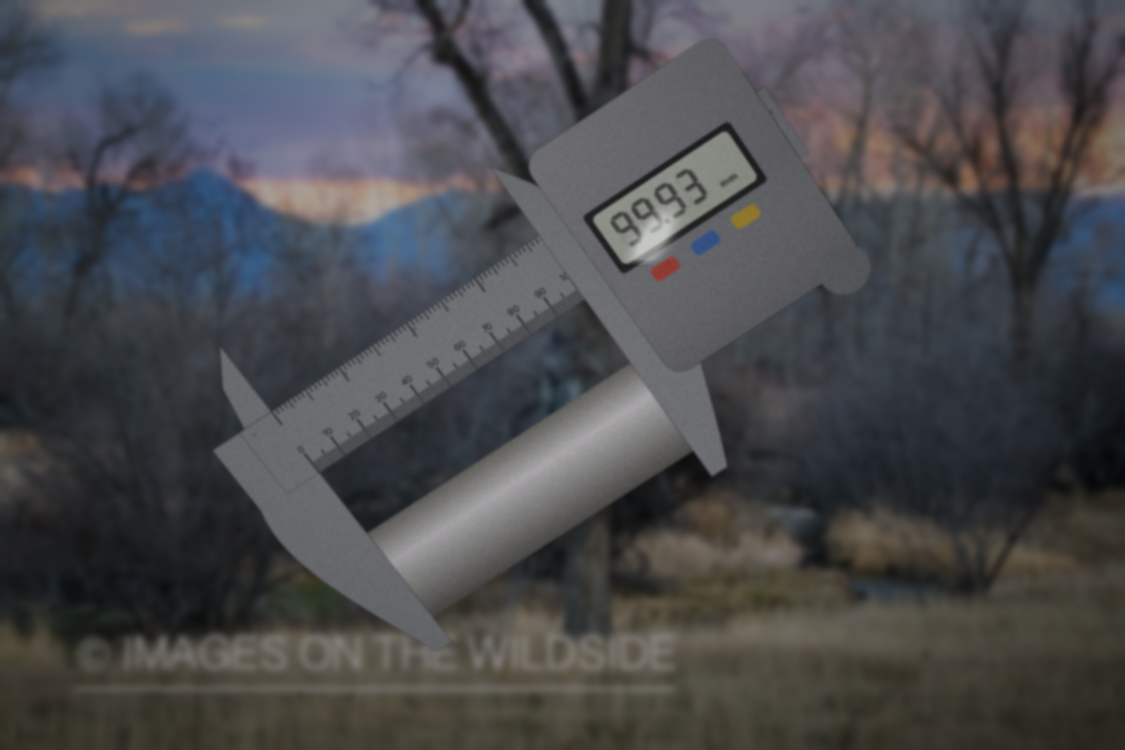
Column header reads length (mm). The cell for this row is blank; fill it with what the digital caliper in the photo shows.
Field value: 99.93 mm
